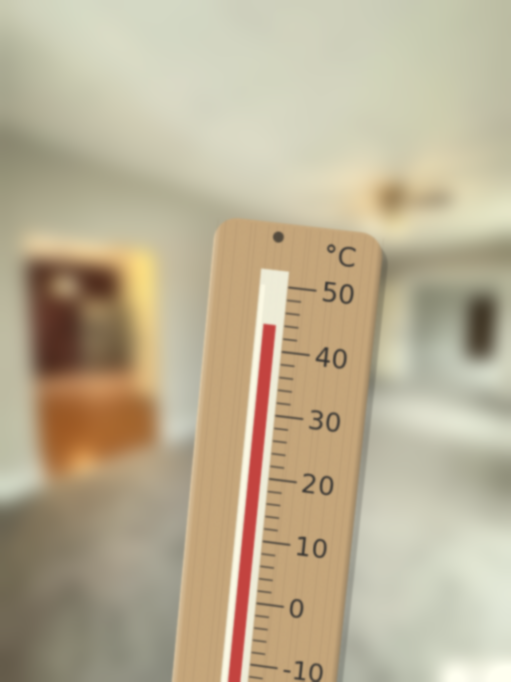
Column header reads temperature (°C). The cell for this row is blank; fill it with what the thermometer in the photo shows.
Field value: 44 °C
